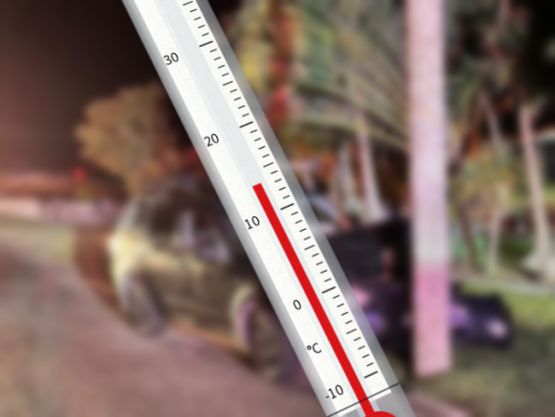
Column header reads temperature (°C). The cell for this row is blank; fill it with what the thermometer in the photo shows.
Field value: 13.5 °C
